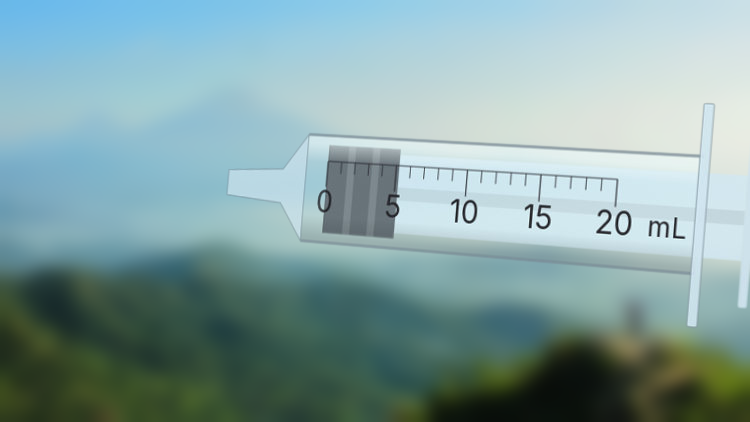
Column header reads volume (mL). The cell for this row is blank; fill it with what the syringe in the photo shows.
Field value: 0 mL
